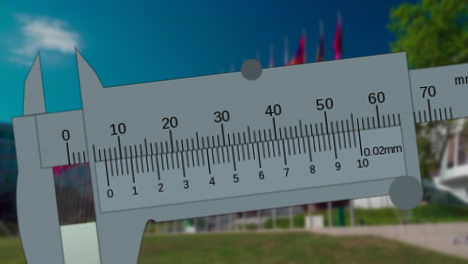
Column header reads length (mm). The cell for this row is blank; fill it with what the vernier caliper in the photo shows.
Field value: 7.0 mm
